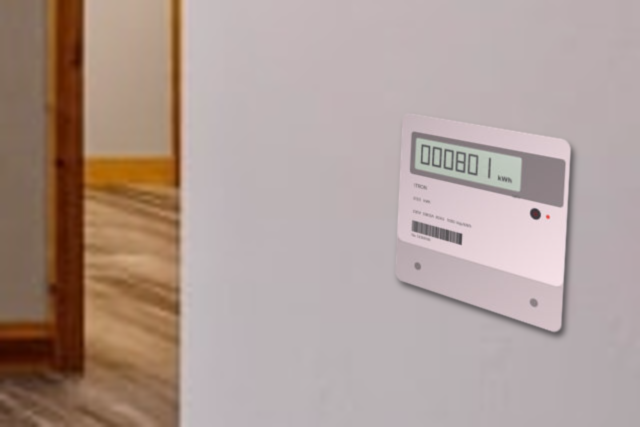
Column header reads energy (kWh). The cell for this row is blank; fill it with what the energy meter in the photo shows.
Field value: 801 kWh
